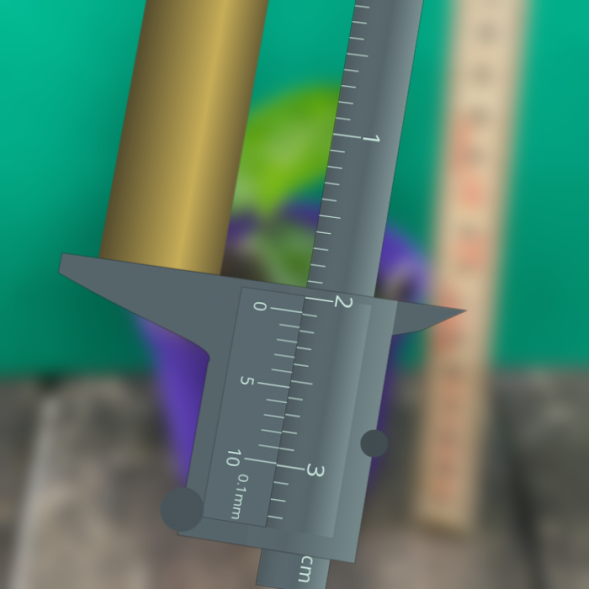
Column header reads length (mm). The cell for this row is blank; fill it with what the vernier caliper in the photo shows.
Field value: 20.9 mm
